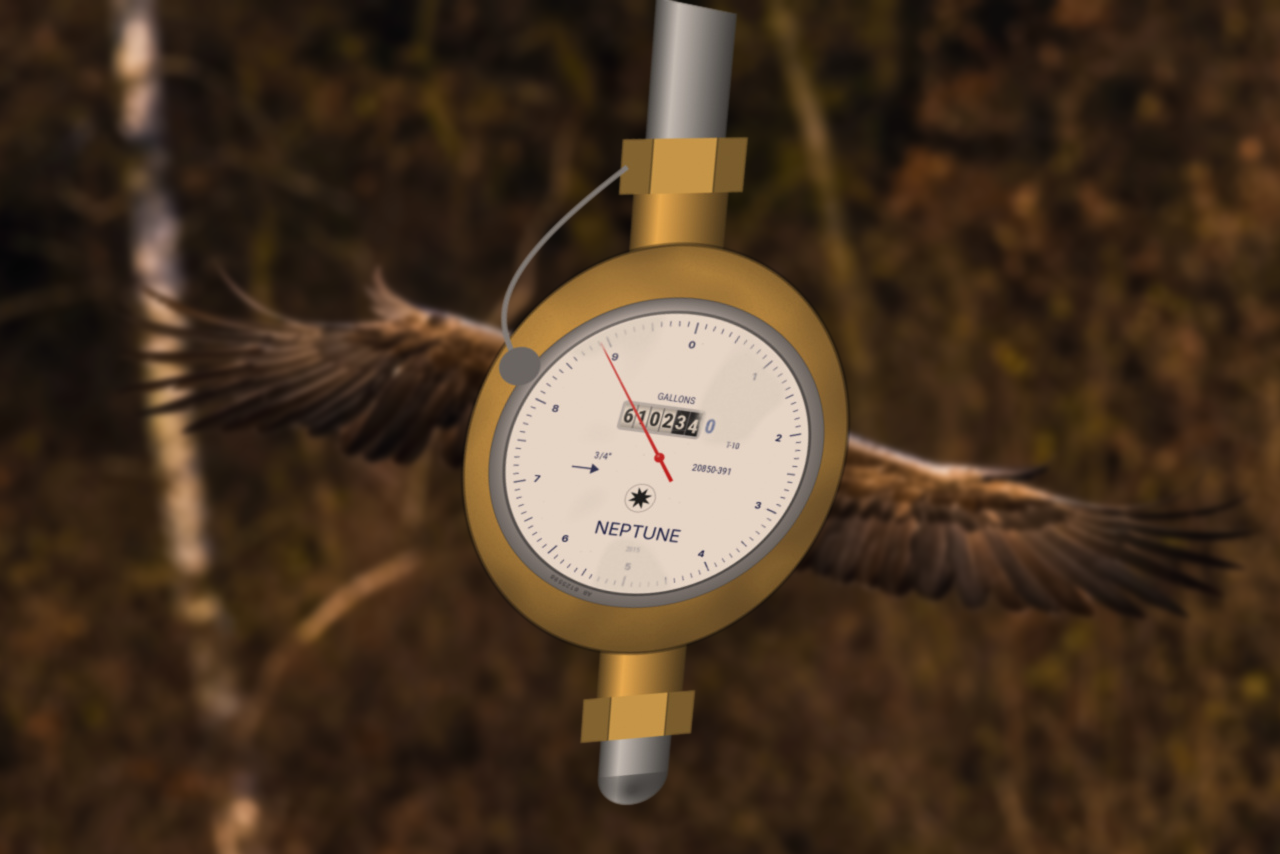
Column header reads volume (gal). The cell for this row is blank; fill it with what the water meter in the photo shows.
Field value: 6102338.9 gal
